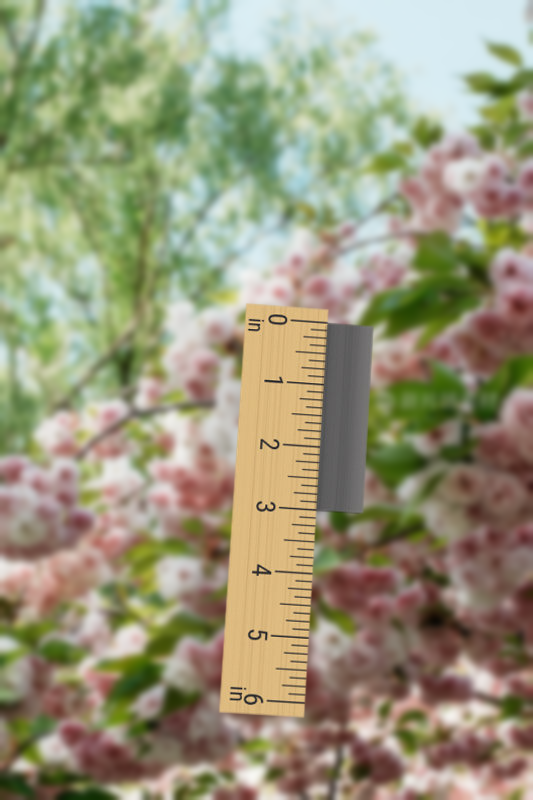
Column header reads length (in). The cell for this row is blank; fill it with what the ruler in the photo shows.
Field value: 3 in
